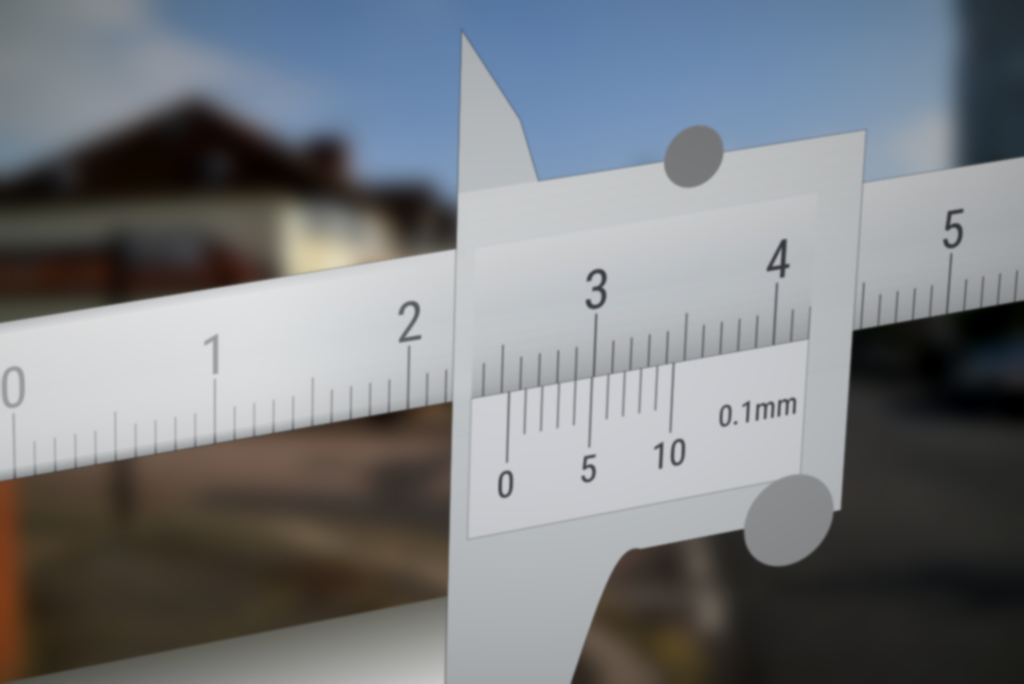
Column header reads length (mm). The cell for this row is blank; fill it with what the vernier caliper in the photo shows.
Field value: 25.4 mm
